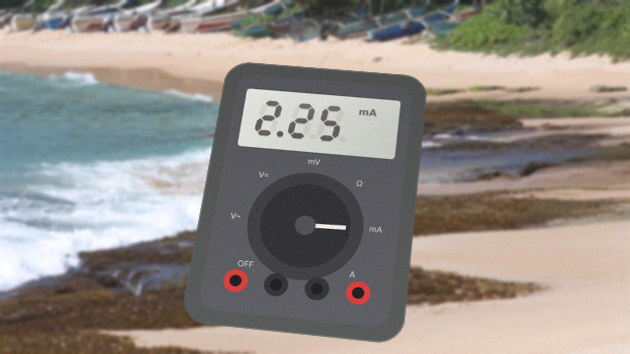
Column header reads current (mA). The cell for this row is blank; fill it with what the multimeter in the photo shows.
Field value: 2.25 mA
